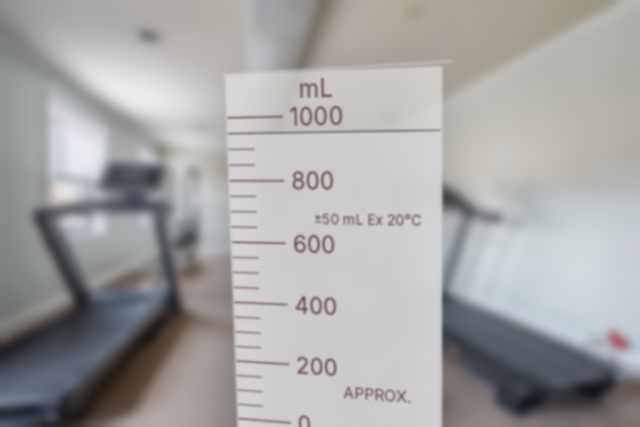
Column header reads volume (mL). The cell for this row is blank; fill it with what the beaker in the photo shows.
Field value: 950 mL
